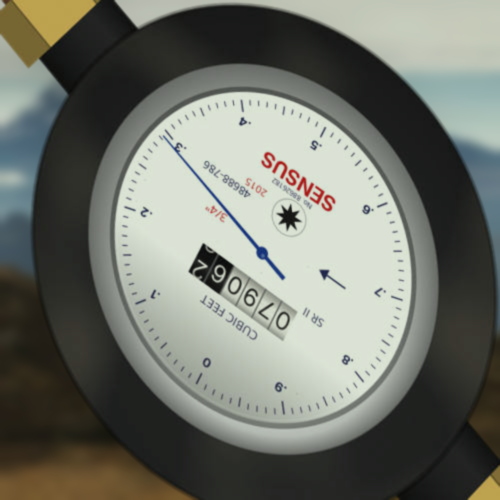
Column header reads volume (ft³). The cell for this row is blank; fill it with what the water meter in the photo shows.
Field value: 79062.29 ft³
